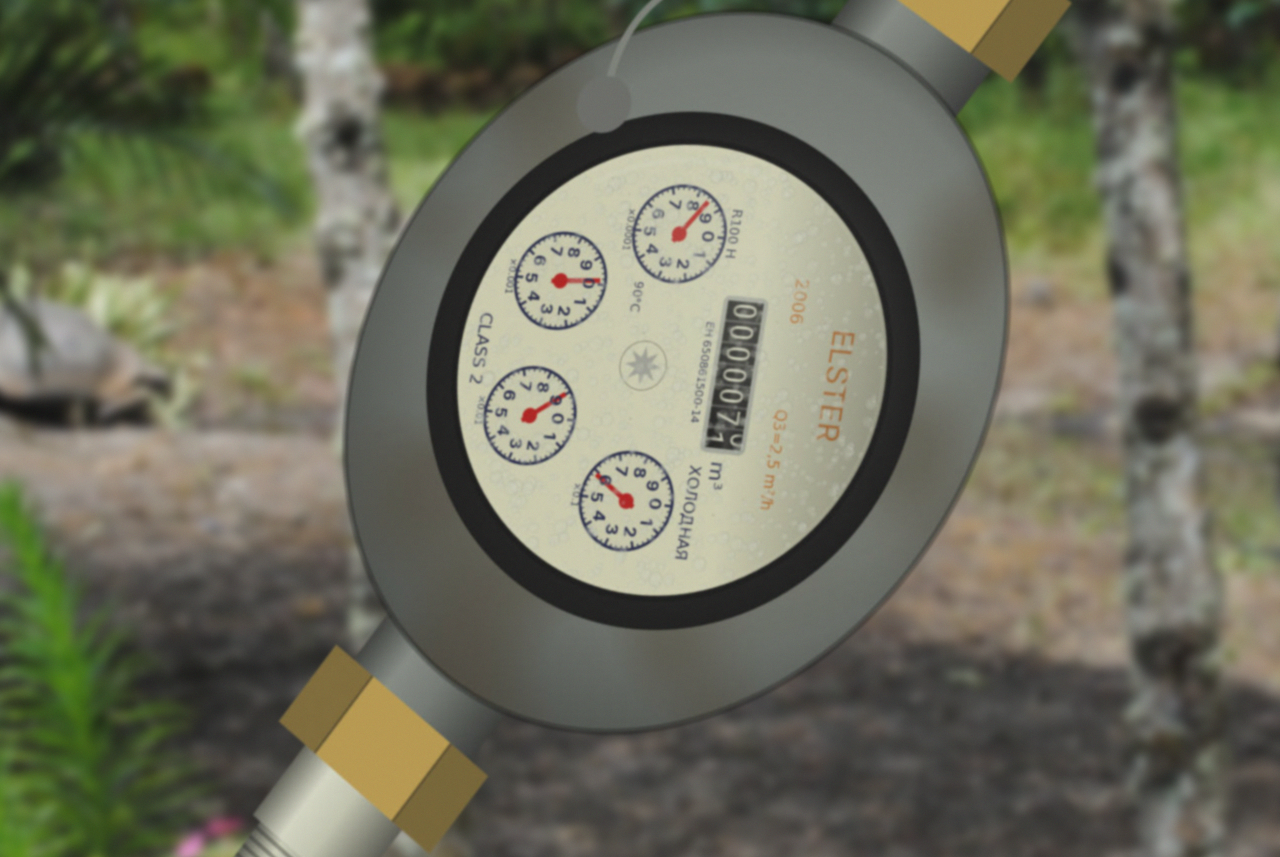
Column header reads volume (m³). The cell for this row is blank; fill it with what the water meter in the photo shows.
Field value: 70.5898 m³
